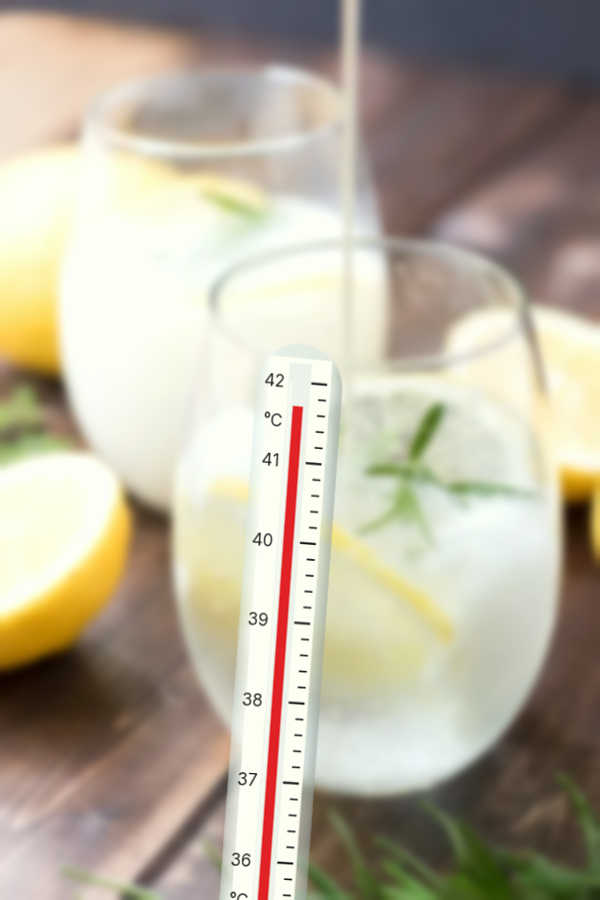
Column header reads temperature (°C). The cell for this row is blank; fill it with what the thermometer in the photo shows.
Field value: 41.7 °C
